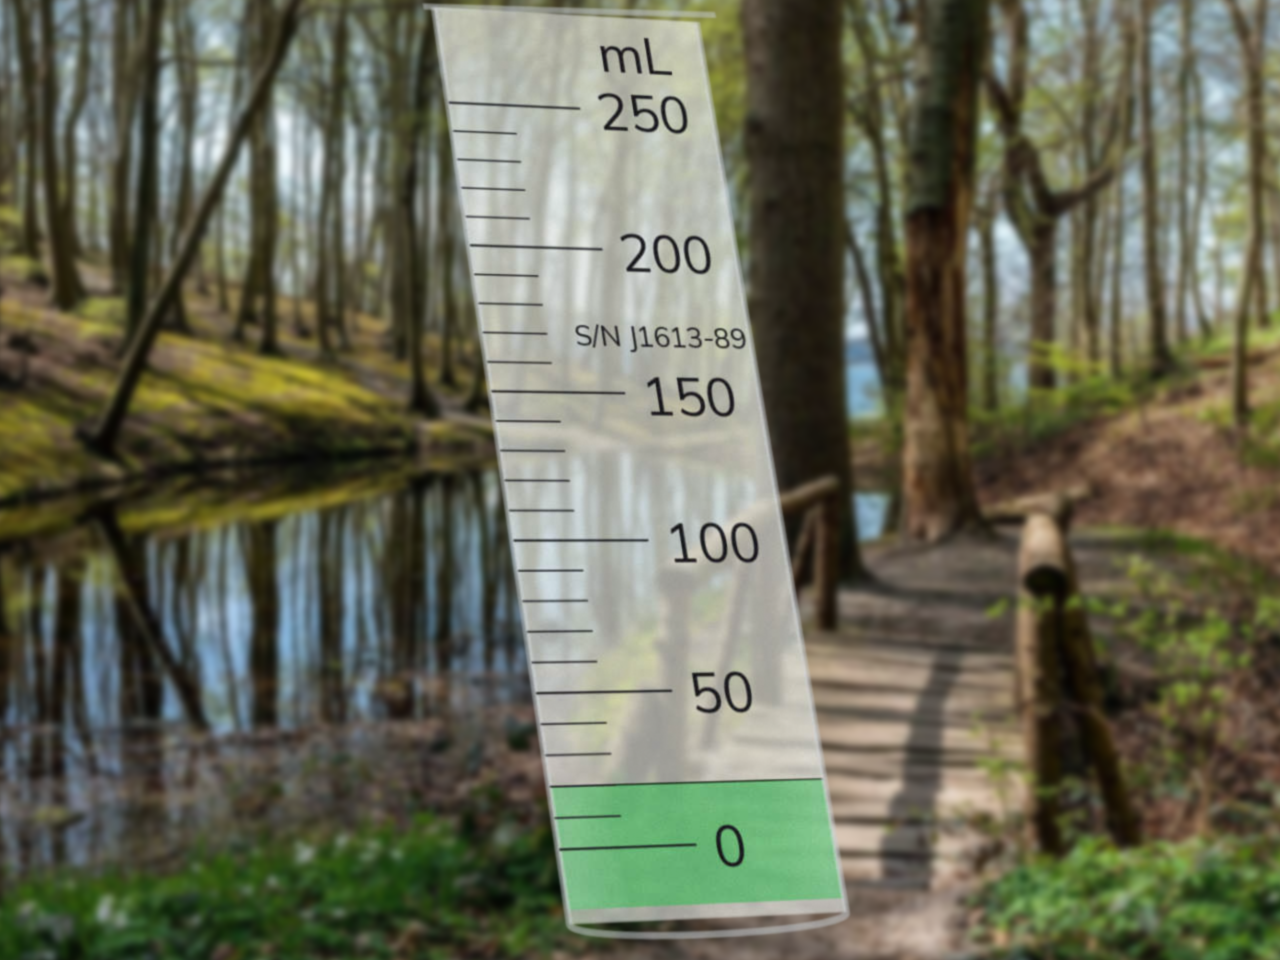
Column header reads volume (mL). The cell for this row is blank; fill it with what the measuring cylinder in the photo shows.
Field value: 20 mL
